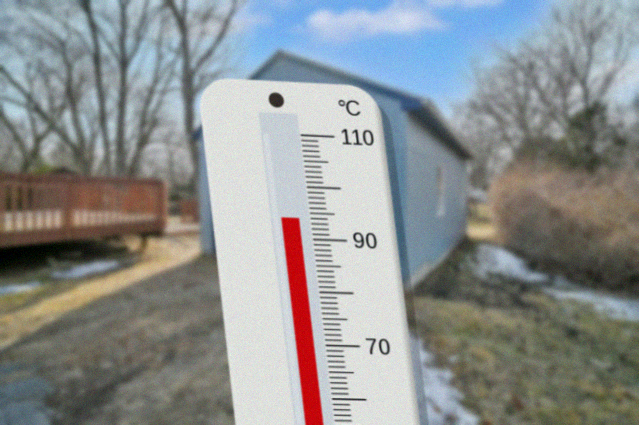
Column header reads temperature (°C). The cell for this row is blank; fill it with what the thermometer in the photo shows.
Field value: 94 °C
